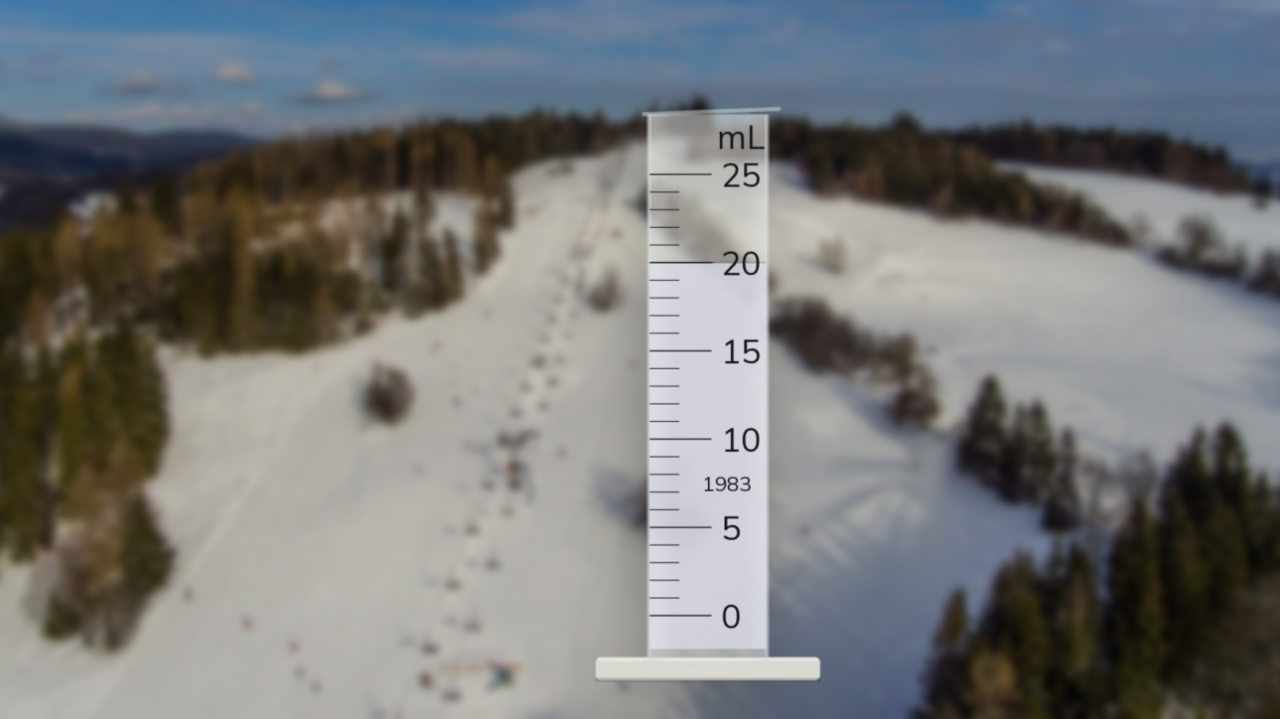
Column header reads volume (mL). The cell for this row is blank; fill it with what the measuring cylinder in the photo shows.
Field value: 20 mL
